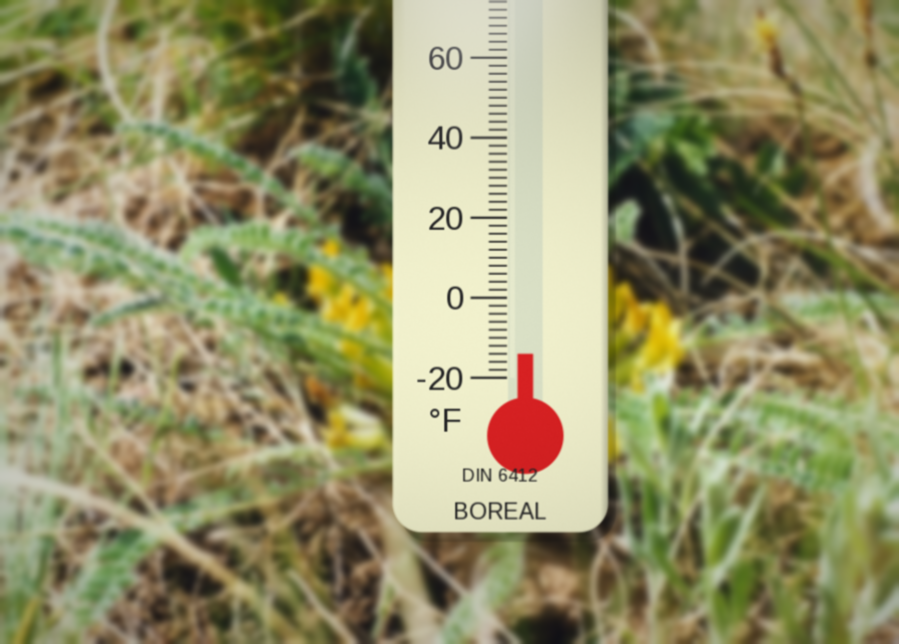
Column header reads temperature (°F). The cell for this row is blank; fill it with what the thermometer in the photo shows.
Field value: -14 °F
